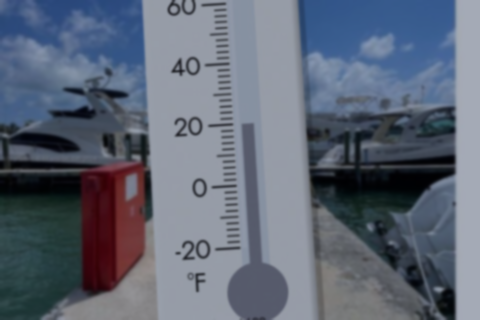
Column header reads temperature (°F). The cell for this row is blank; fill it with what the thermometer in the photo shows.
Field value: 20 °F
